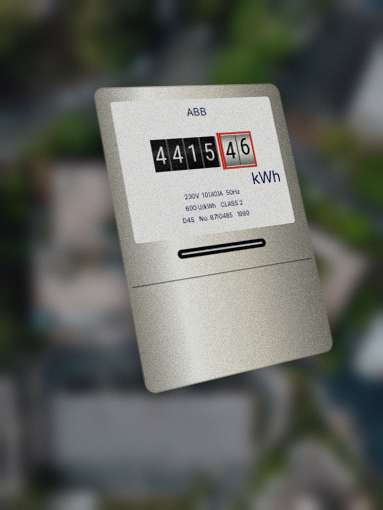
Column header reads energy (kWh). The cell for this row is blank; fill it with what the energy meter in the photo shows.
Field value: 4415.46 kWh
